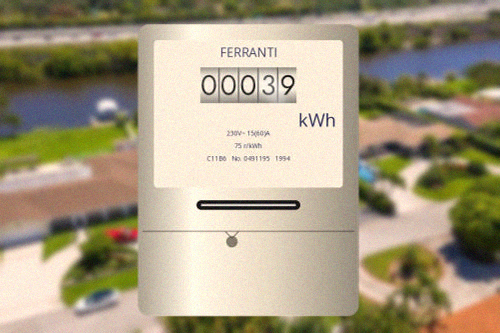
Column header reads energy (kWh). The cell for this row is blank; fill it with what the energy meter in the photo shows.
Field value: 39 kWh
